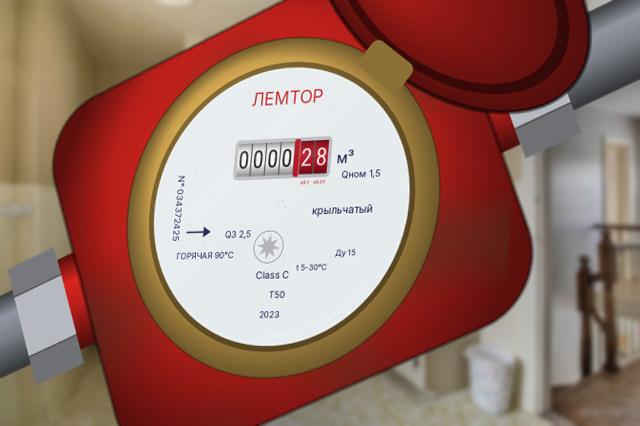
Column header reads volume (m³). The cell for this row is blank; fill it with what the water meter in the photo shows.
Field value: 0.28 m³
